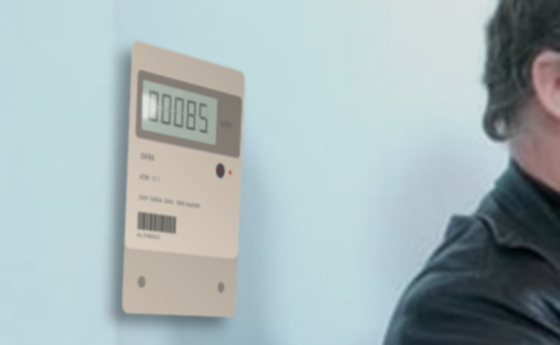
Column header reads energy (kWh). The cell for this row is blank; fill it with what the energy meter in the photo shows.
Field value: 85 kWh
